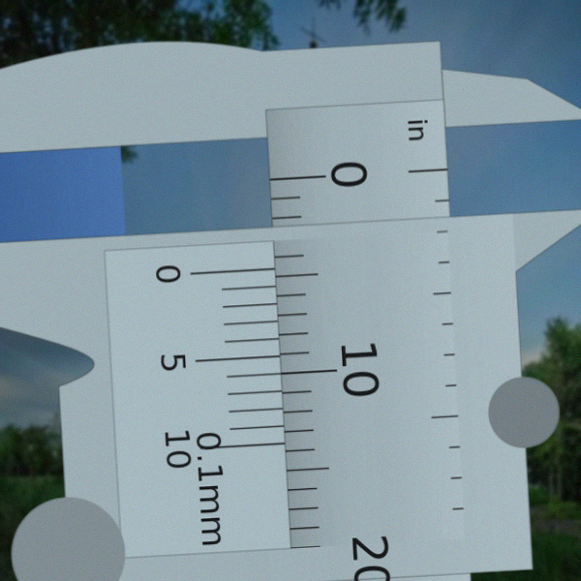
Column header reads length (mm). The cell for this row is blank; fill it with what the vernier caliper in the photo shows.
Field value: 4.6 mm
